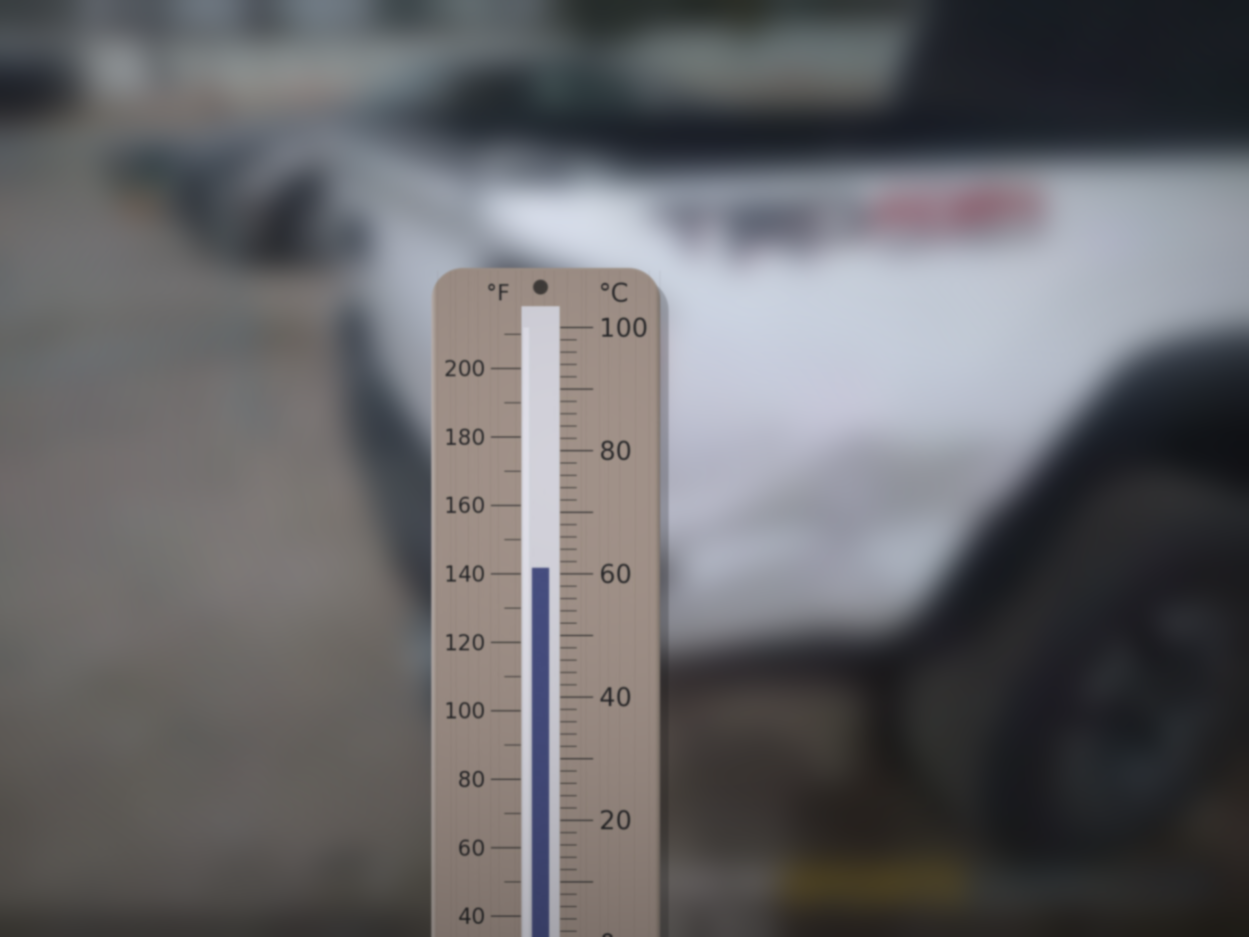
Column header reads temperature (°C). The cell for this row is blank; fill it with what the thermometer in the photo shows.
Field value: 61 °C
